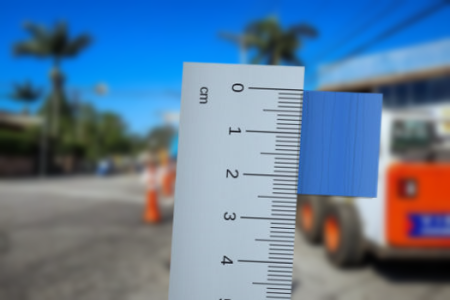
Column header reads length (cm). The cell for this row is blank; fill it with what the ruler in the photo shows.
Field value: 2.4 cm
